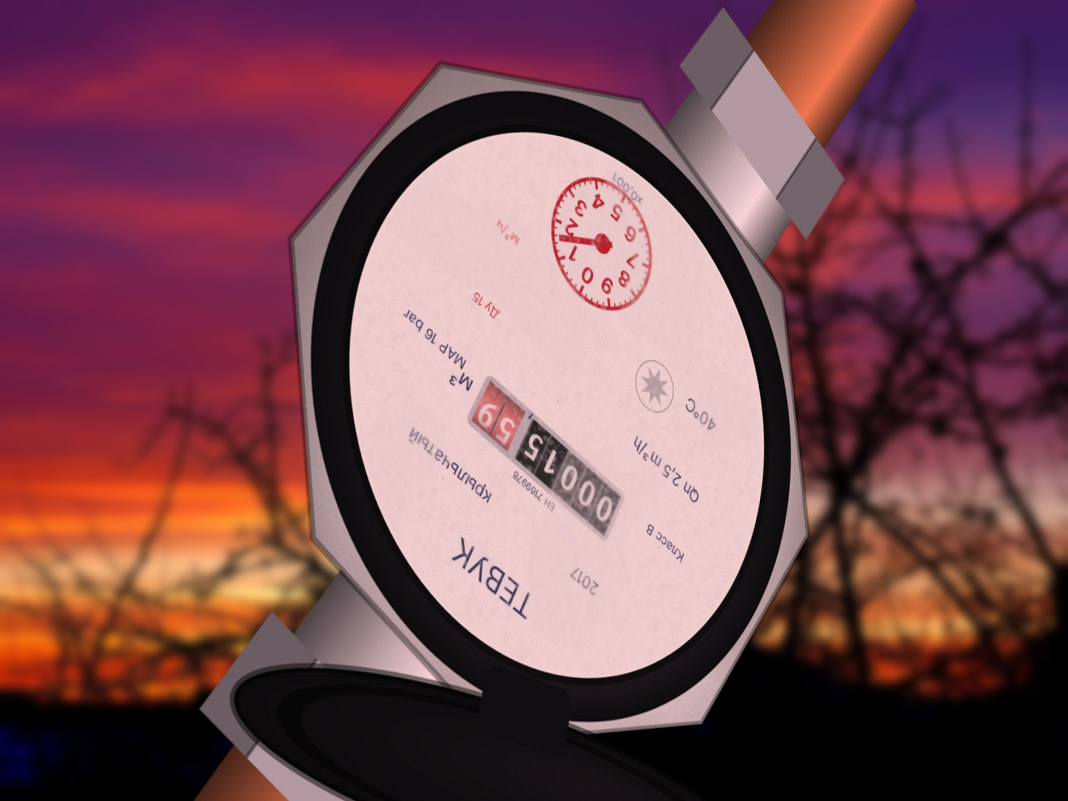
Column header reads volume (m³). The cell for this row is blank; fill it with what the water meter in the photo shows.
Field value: 15.591 m³
